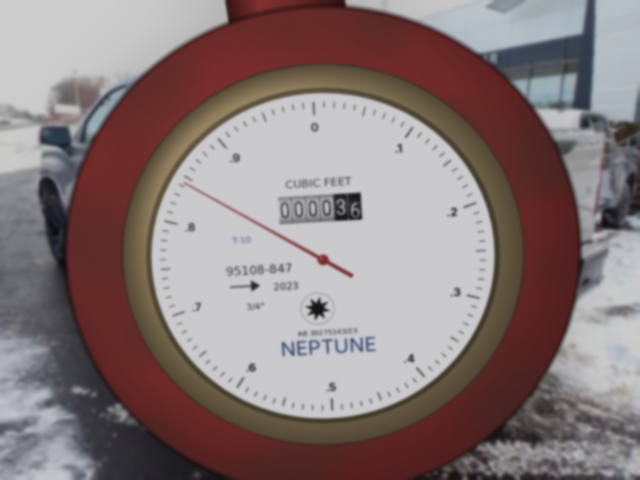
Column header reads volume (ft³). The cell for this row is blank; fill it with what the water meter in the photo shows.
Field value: 35.84 ft³
